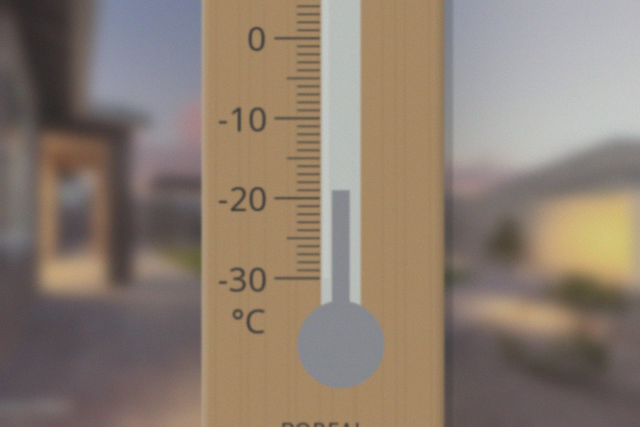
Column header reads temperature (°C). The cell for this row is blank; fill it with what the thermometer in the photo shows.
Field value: -19 °C
